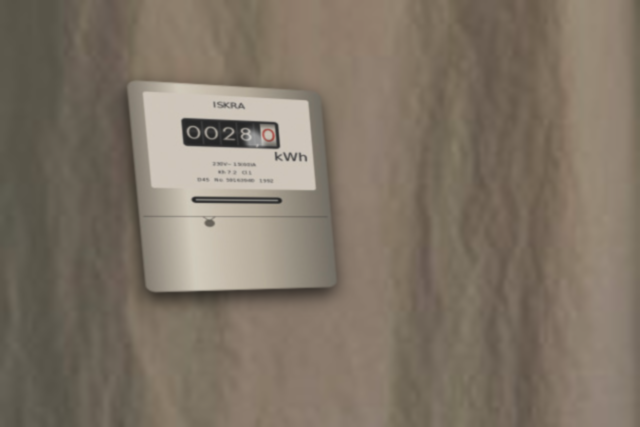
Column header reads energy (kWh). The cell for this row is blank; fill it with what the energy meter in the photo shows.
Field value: 28.0 kWh
